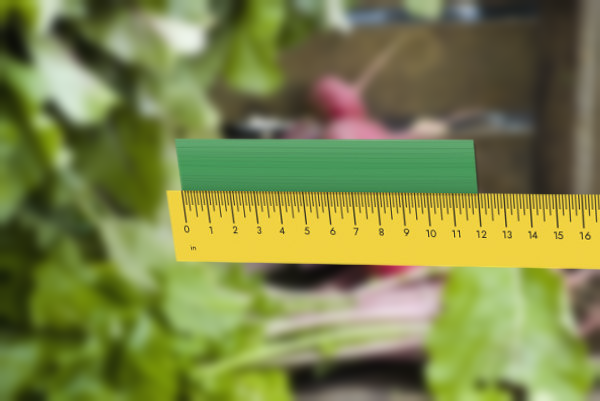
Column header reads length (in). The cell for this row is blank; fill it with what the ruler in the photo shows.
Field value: 12 in
